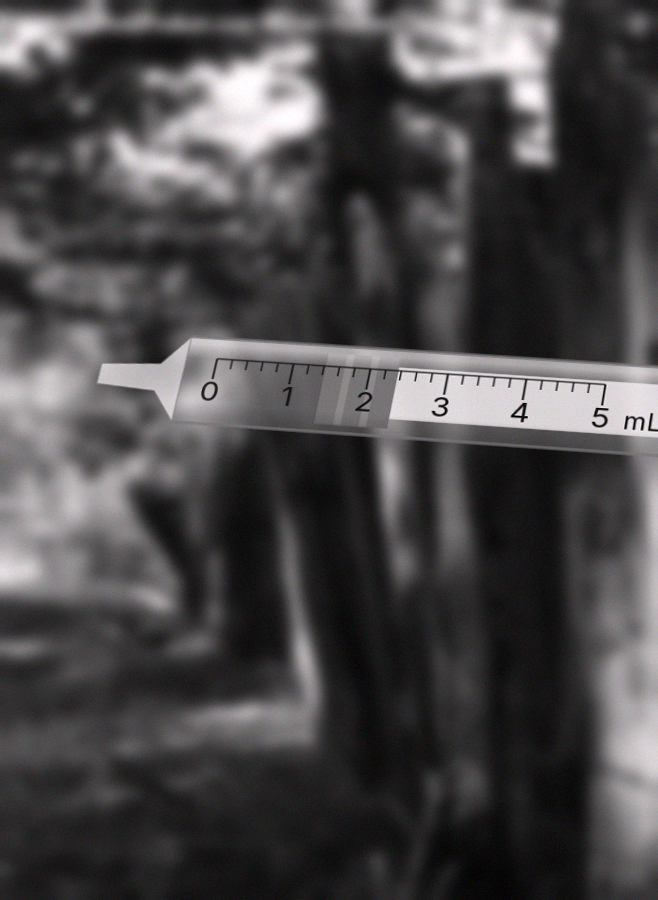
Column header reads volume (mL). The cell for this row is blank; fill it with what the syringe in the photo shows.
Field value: 1.4 mL
